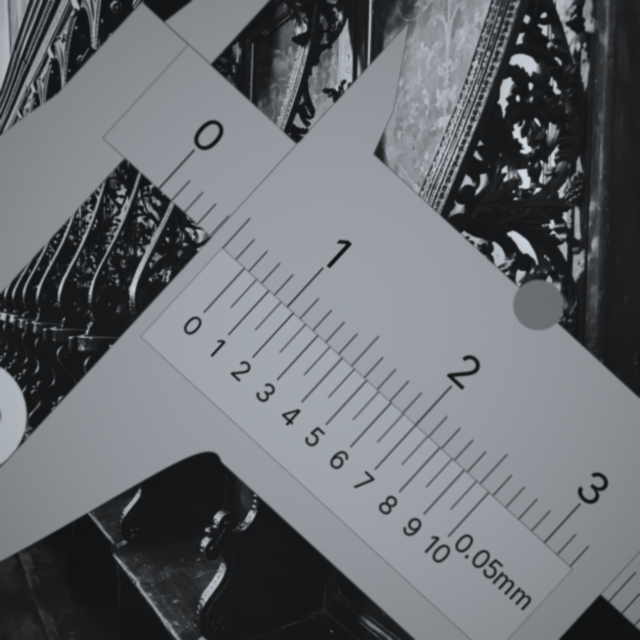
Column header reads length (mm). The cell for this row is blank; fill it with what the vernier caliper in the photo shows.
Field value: 6.7 mm
